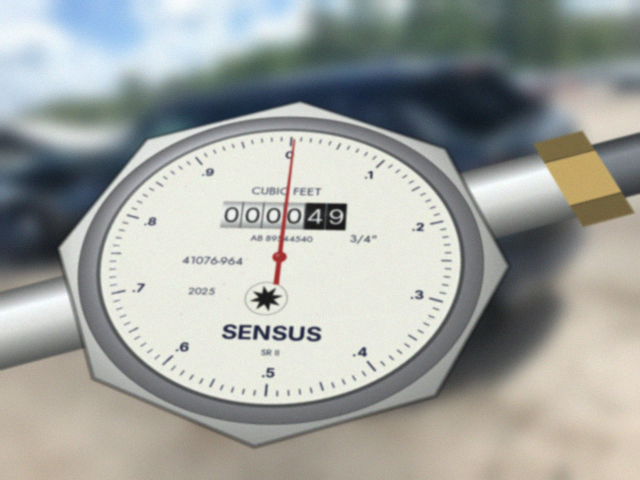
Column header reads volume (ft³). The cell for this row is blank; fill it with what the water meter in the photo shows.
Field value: 49.00 ft³
